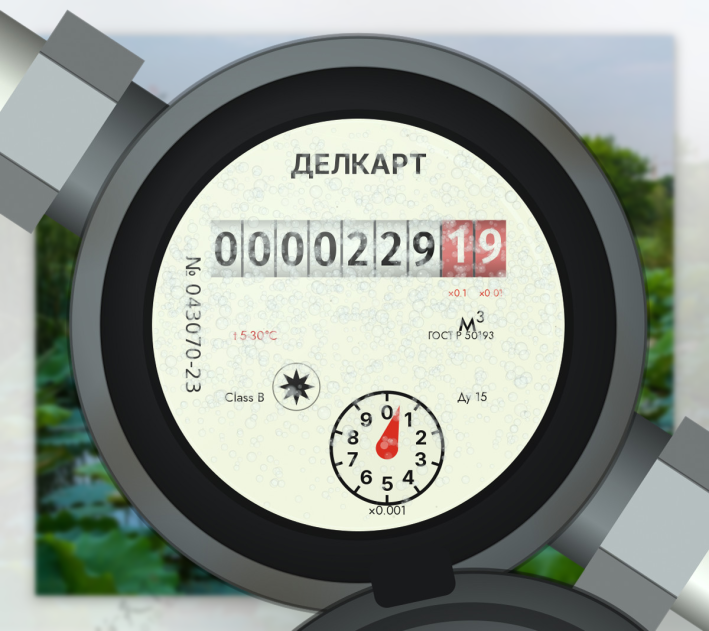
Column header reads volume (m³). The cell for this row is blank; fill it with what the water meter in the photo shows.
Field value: 229.190 m³
